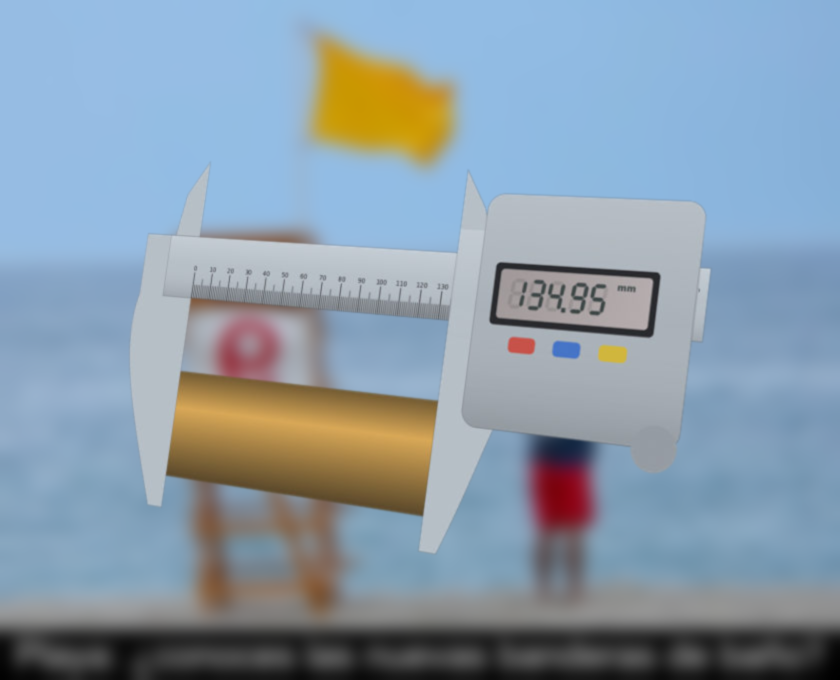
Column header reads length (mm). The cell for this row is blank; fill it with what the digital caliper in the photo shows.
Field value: 134.95 mm
